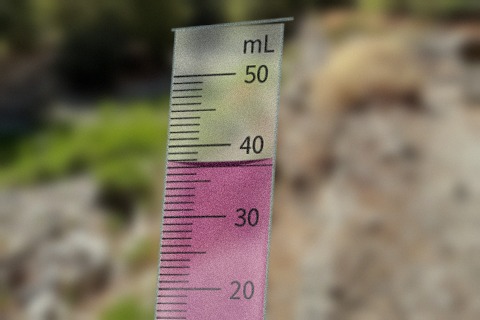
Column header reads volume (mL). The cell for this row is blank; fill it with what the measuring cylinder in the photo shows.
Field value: 37 mL
